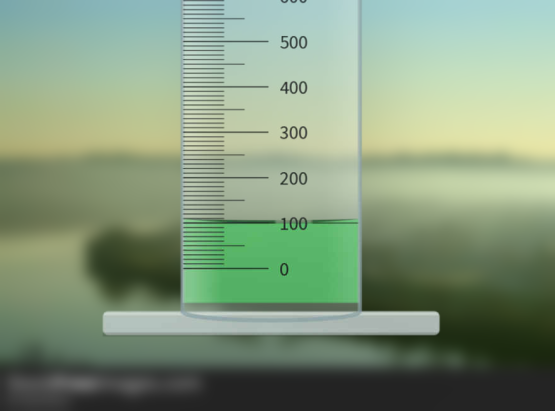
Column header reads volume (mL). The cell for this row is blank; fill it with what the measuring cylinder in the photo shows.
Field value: 100 mL
